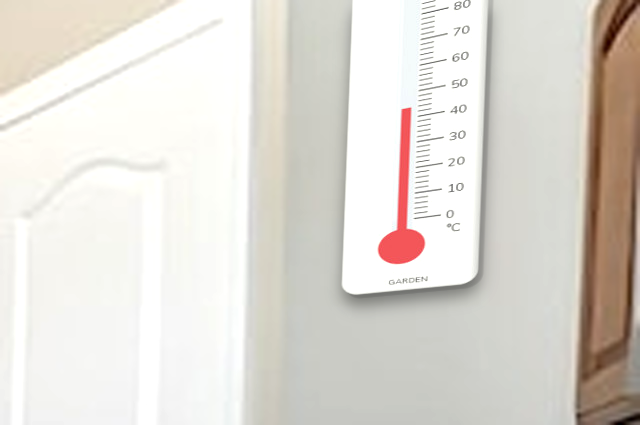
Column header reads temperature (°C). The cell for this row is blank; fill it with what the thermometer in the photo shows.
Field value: 44 °C
